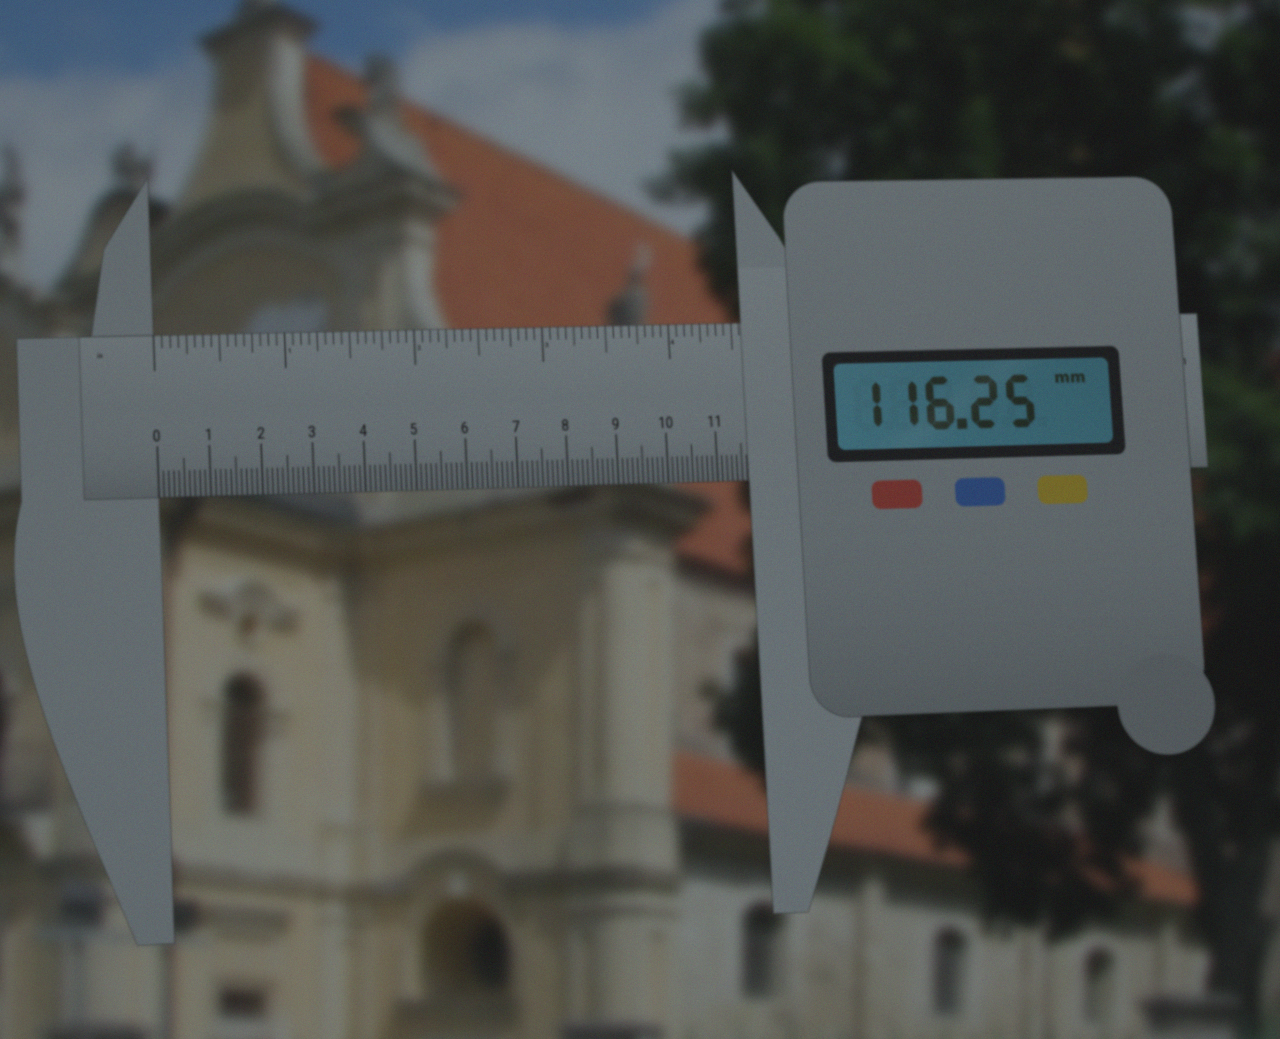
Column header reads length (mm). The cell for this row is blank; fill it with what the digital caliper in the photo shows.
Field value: 116.25 mm
